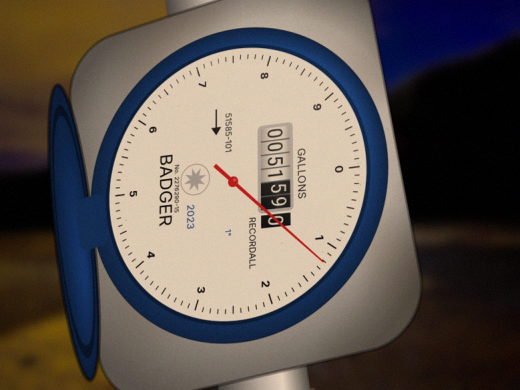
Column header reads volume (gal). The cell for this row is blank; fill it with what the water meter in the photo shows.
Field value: 51591.2 gal
